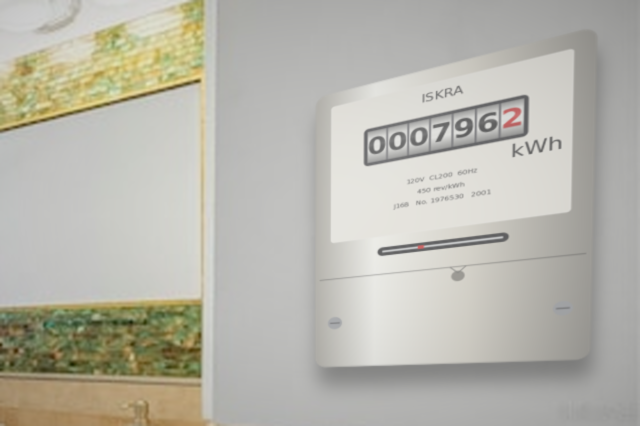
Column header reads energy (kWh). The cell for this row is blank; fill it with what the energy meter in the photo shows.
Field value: 796.2 kWh
